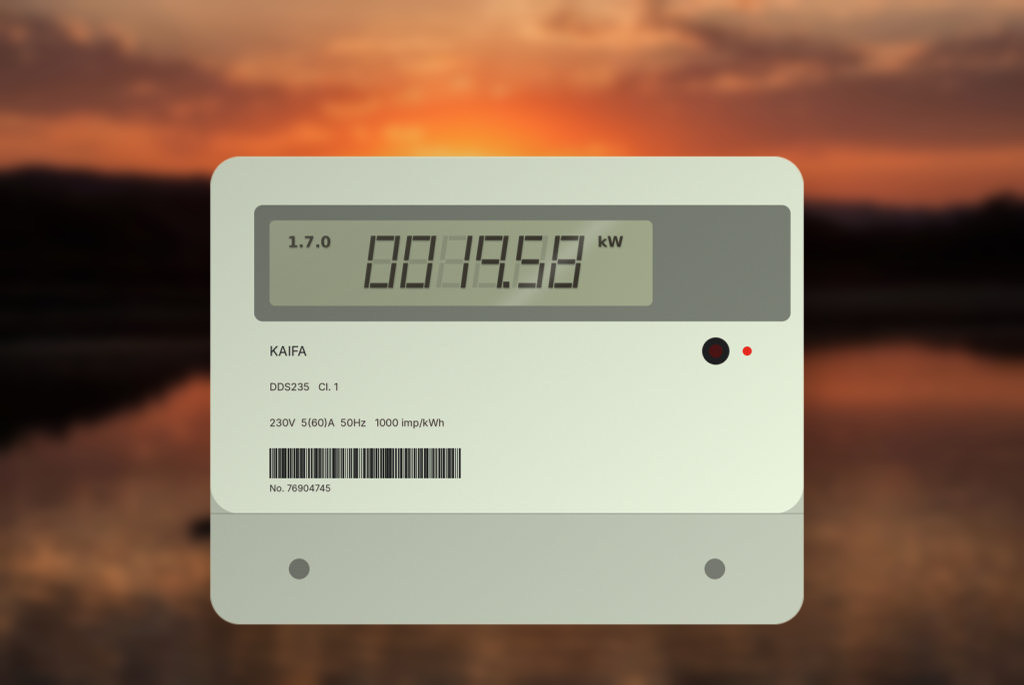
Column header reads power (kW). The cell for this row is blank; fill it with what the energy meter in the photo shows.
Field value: 19.58 kW
